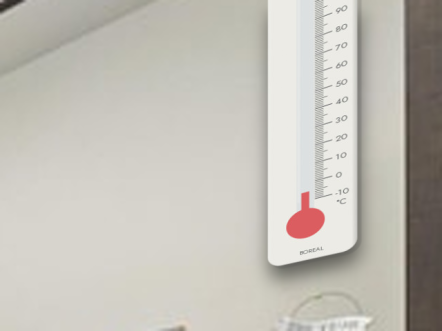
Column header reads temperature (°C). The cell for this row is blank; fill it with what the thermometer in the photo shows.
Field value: -5 °C
